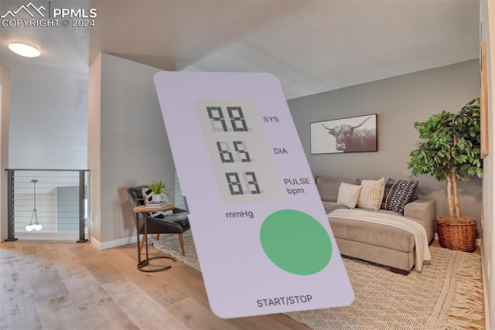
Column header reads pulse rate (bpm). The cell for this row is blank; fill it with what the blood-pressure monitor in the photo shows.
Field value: 83 bpm
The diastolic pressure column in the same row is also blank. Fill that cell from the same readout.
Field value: 65 mmHg
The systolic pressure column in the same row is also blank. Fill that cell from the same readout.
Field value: 98 mmHg
